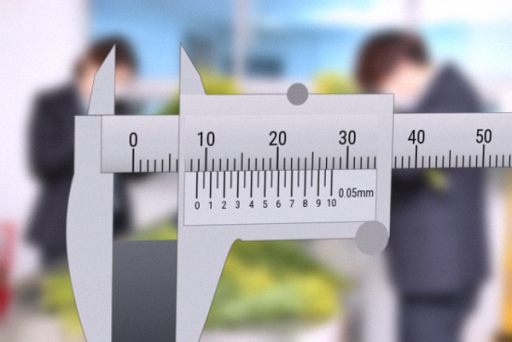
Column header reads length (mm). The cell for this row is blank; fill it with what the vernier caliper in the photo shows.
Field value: 8.8 mm
